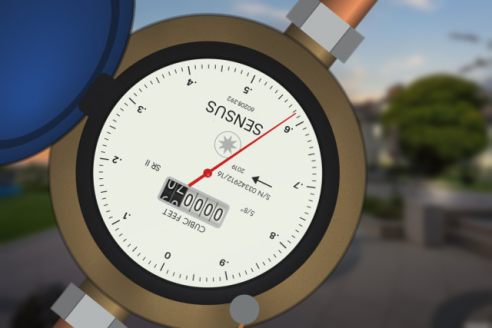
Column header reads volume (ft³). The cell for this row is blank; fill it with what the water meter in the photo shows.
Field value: 69.58 ft³
